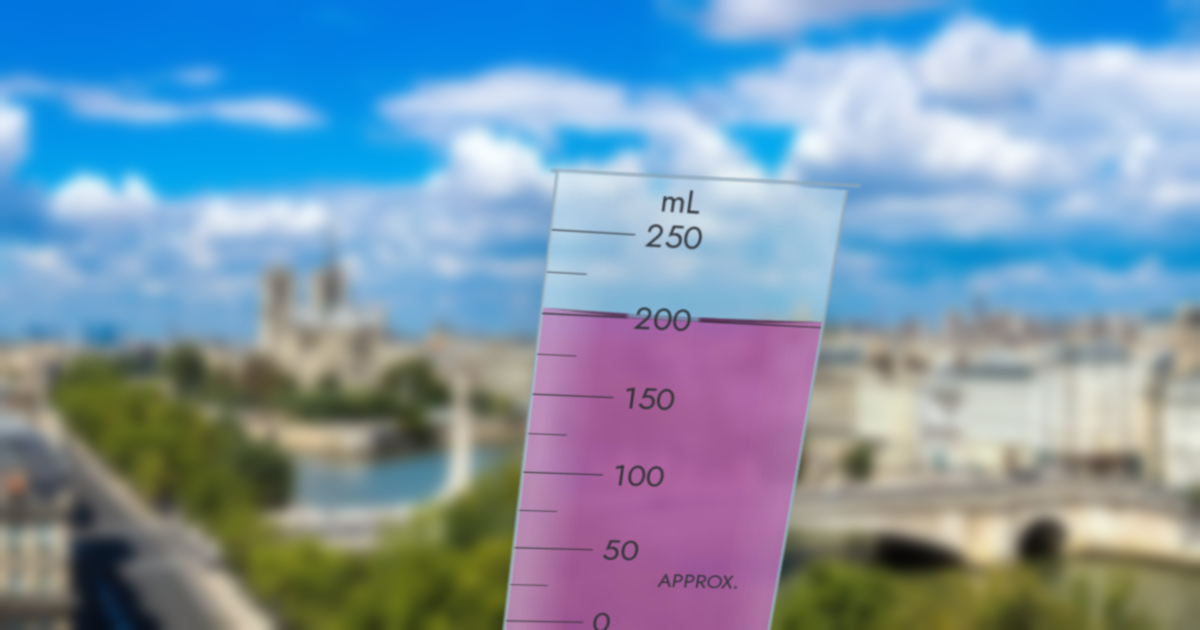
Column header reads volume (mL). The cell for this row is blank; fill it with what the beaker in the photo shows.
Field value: 200 mL
